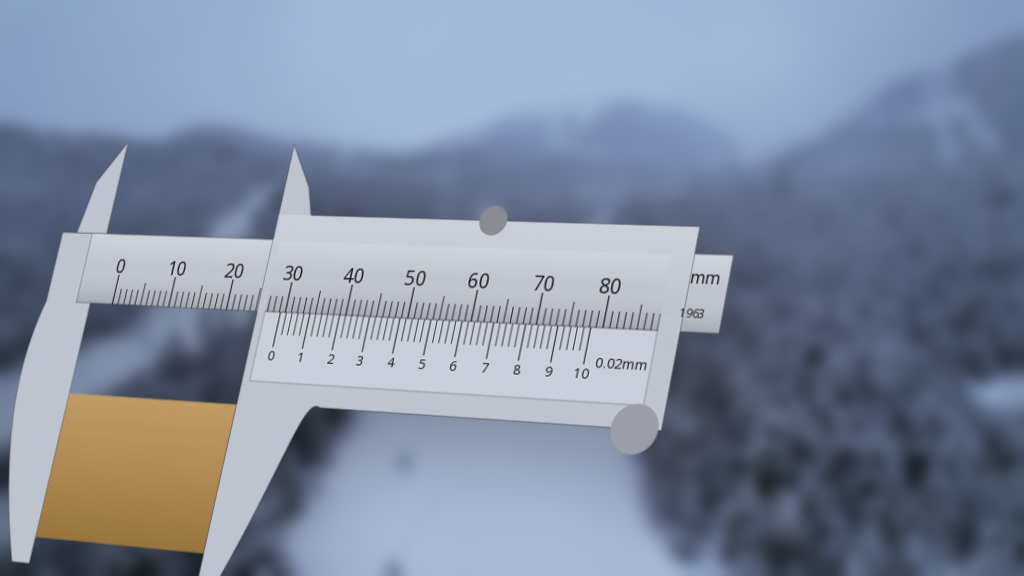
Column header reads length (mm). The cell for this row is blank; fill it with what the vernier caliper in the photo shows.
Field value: 29.2 mm
